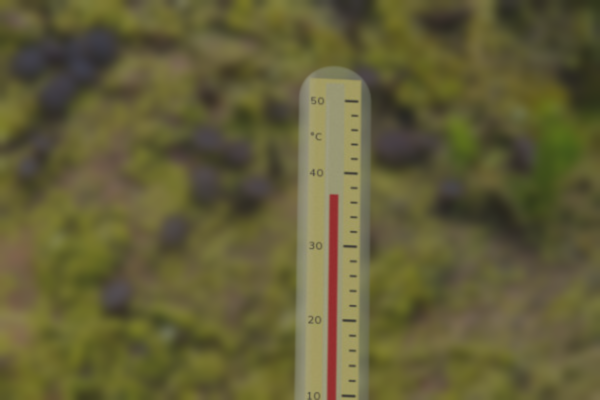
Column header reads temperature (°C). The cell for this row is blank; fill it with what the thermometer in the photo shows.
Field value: 37 °C
